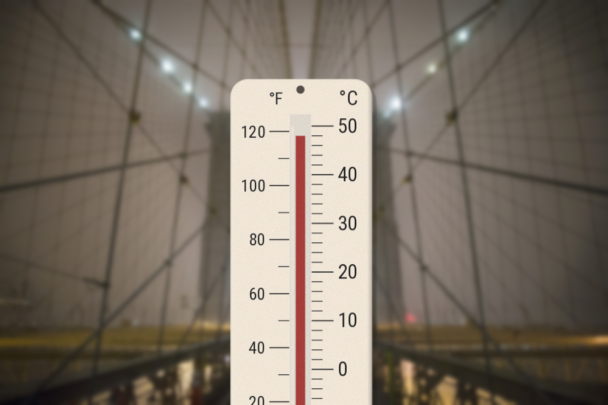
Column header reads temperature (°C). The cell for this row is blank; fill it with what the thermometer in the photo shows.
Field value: 48 °C
